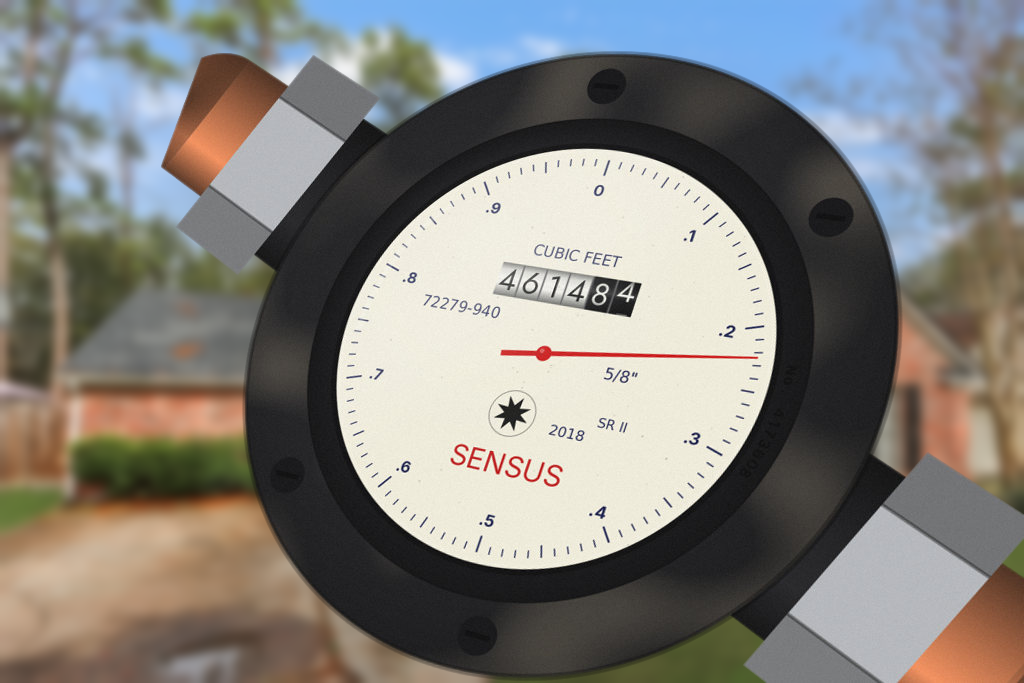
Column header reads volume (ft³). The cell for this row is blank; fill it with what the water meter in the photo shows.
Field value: 461484.22 ft³
